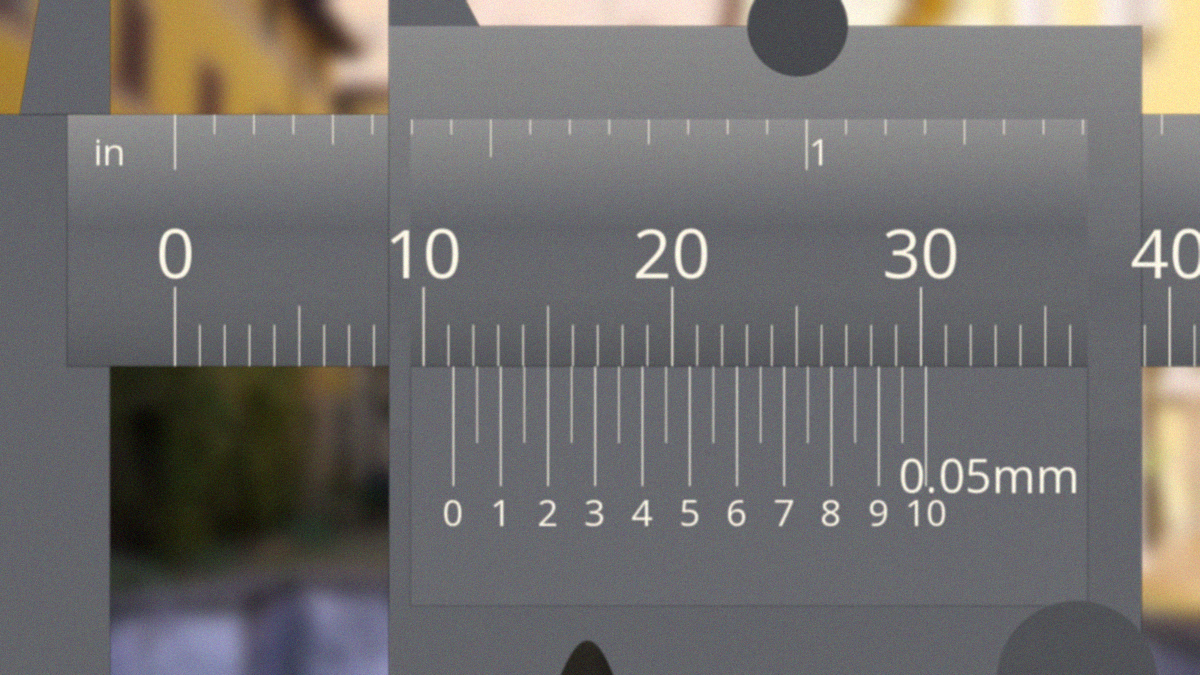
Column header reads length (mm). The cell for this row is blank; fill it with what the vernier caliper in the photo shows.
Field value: 11.2 mm
